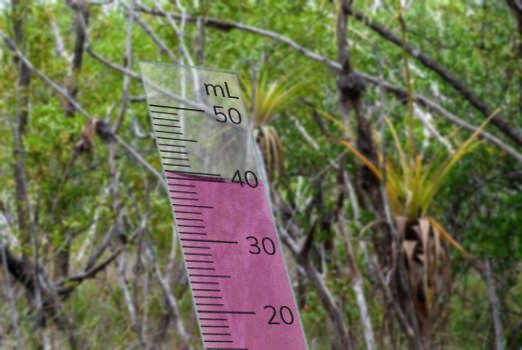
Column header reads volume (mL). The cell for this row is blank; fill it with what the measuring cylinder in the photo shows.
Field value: 39 mL
